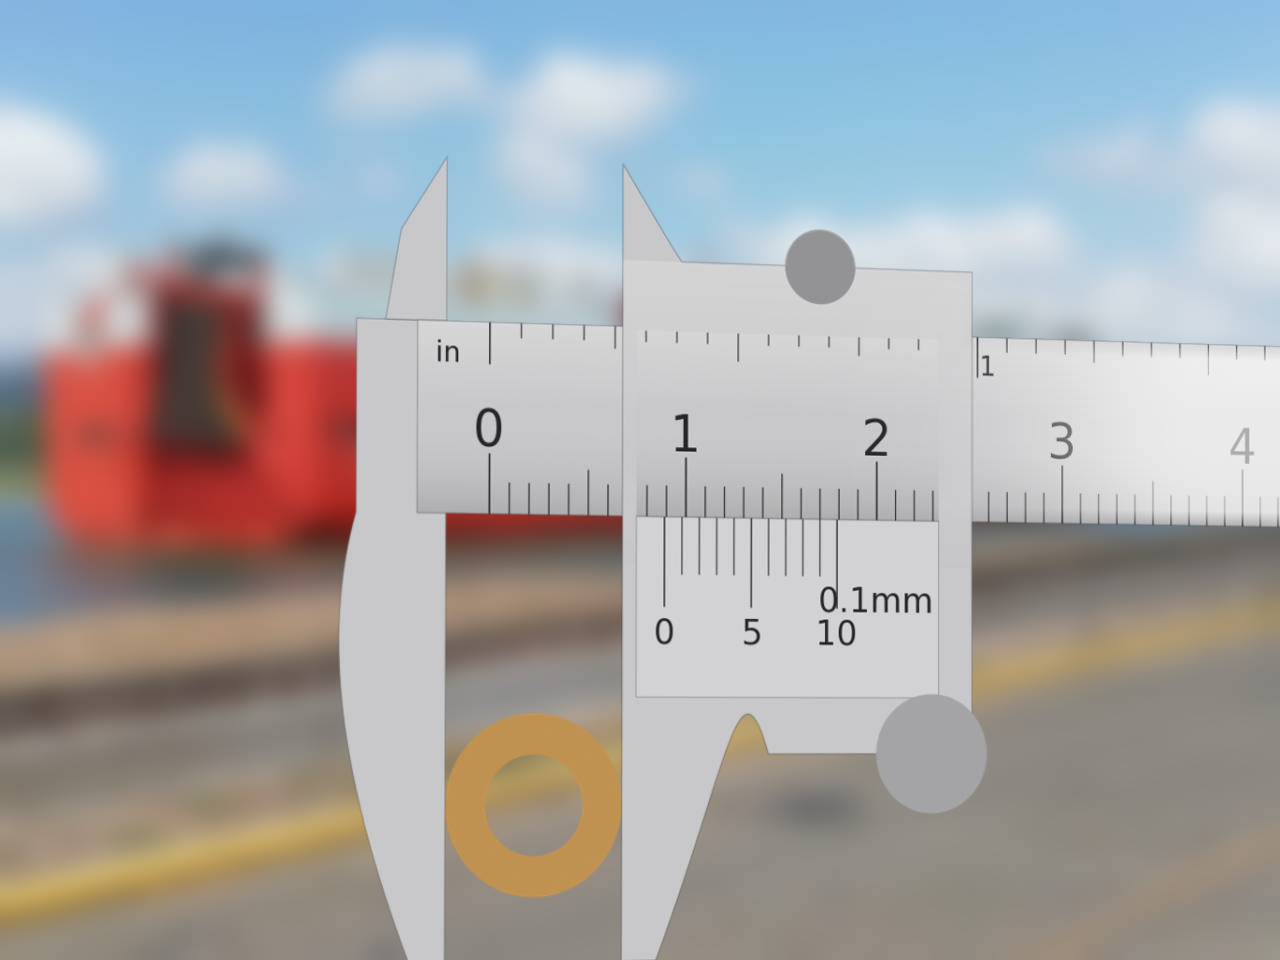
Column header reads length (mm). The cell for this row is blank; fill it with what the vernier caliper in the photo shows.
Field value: 8.9 mm
